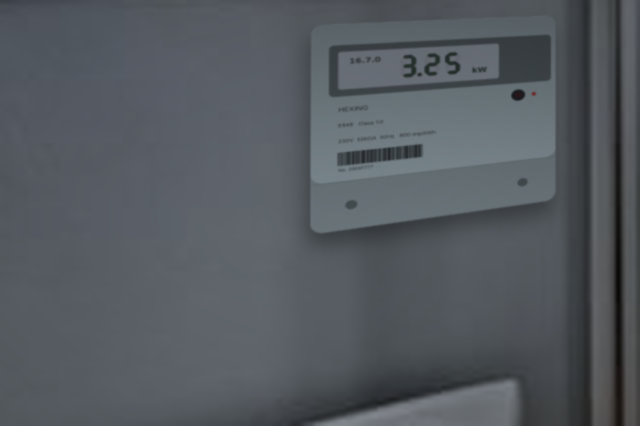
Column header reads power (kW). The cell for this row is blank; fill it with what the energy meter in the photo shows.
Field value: 3.25 kW
